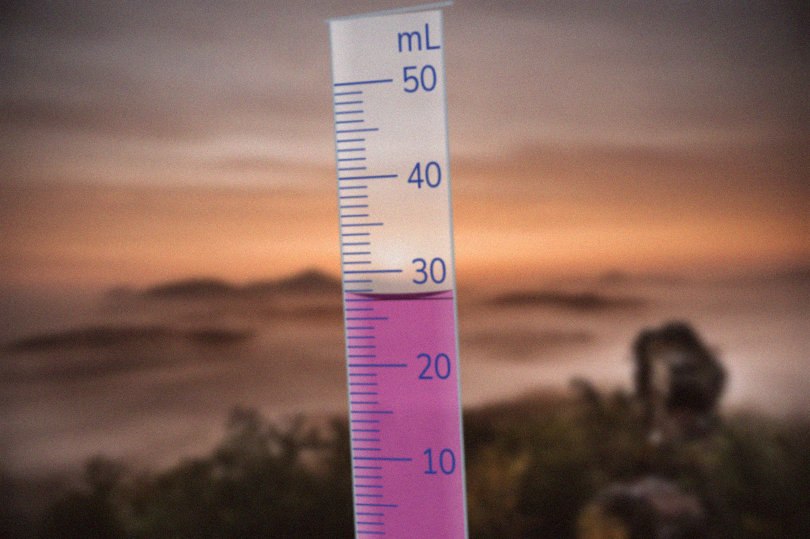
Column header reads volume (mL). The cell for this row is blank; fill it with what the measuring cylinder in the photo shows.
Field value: 27 mL
